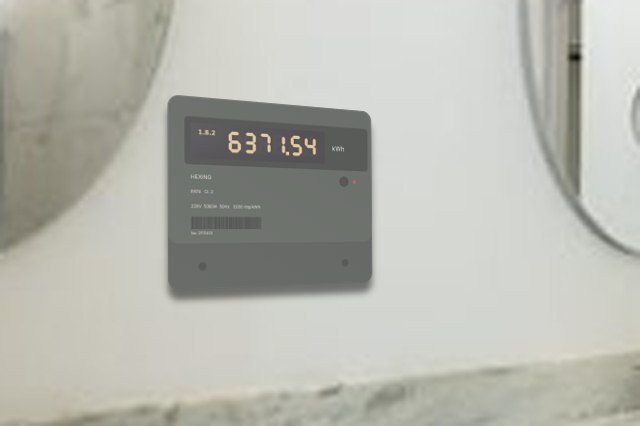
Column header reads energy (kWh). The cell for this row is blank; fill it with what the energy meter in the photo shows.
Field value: 6371.54 kWh
